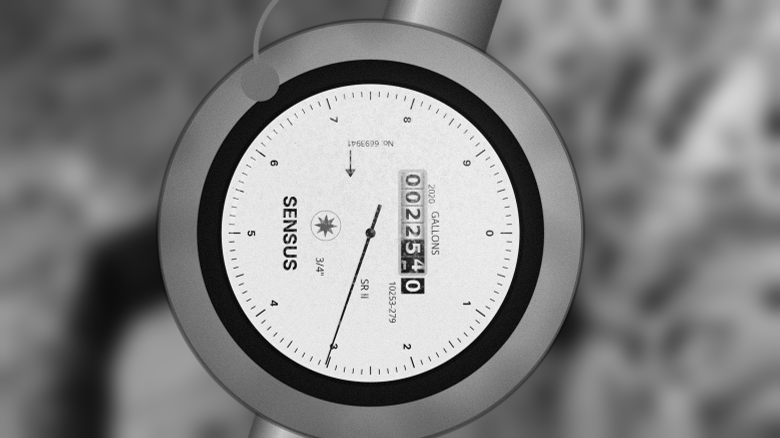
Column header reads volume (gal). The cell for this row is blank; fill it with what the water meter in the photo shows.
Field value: 22543.0 gal
